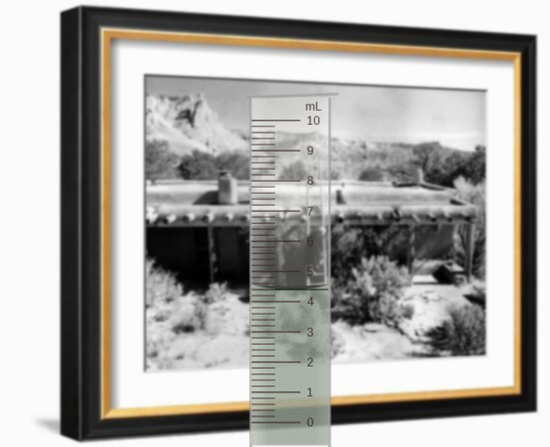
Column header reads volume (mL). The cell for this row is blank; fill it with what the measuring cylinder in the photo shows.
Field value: 4.4 mL
